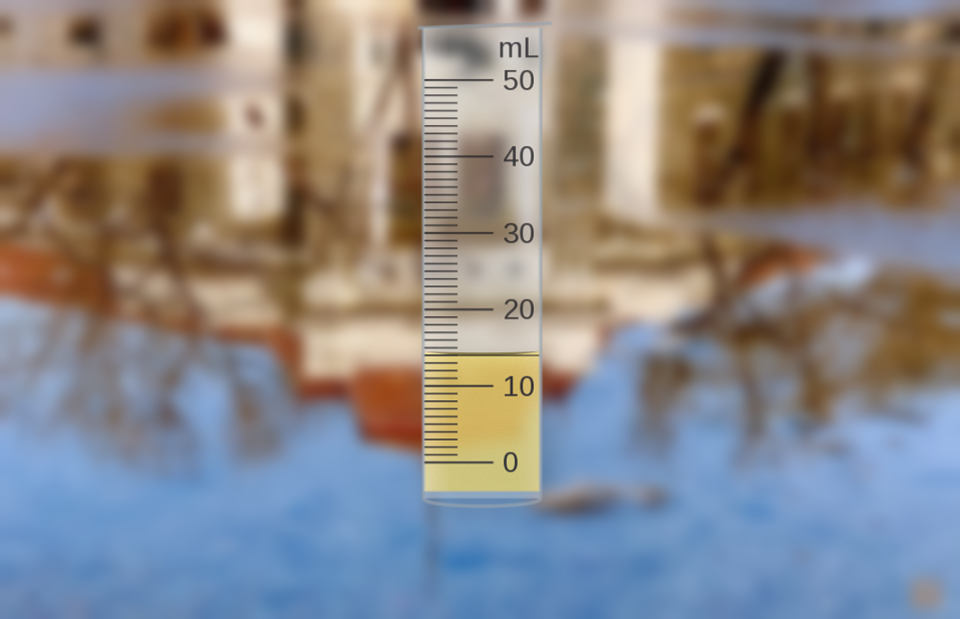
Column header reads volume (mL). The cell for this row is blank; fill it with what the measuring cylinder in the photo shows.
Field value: 14 mL
